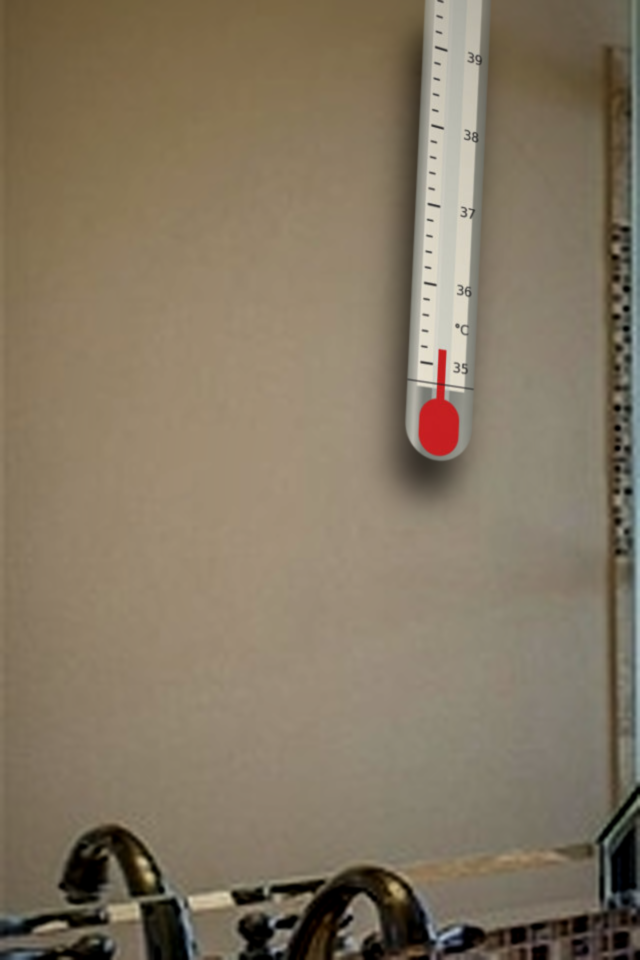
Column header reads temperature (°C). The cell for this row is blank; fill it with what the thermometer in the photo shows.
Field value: 35.2 °C
